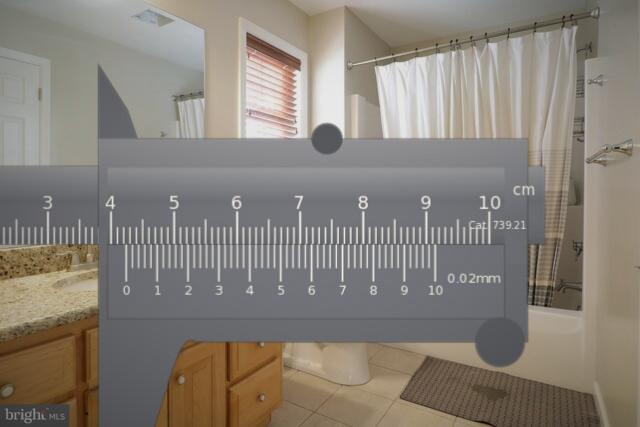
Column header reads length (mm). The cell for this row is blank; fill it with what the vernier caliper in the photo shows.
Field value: 42.4 mm
